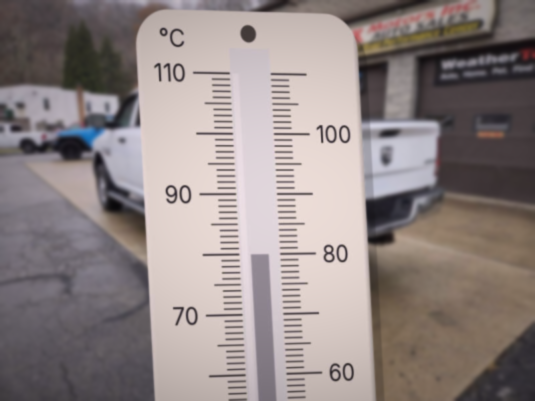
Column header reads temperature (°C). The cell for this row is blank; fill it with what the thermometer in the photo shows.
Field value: 80 °C
